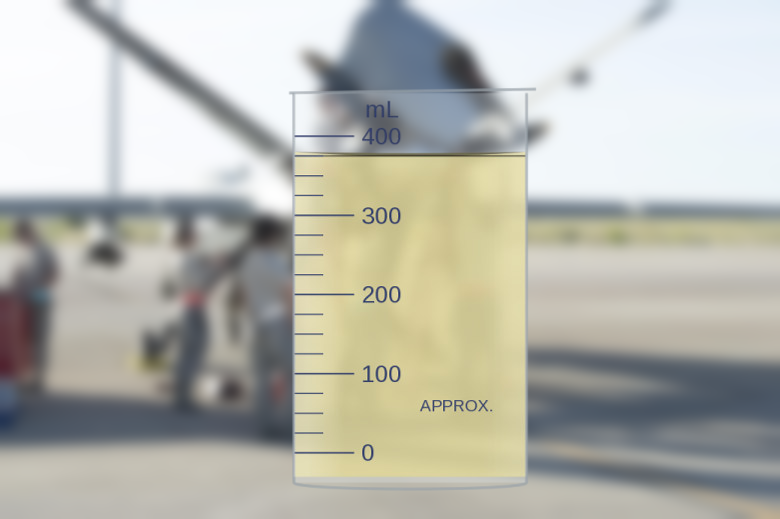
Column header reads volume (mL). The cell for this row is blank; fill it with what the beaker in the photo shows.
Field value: 375 mL
